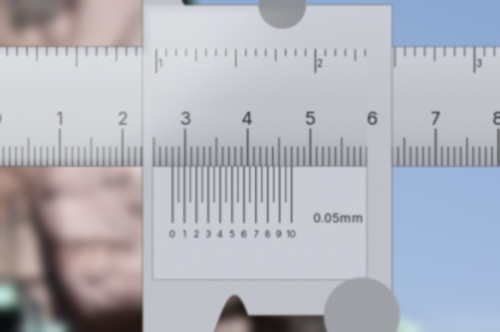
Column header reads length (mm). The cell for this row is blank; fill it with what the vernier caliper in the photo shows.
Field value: 28.0 mm
